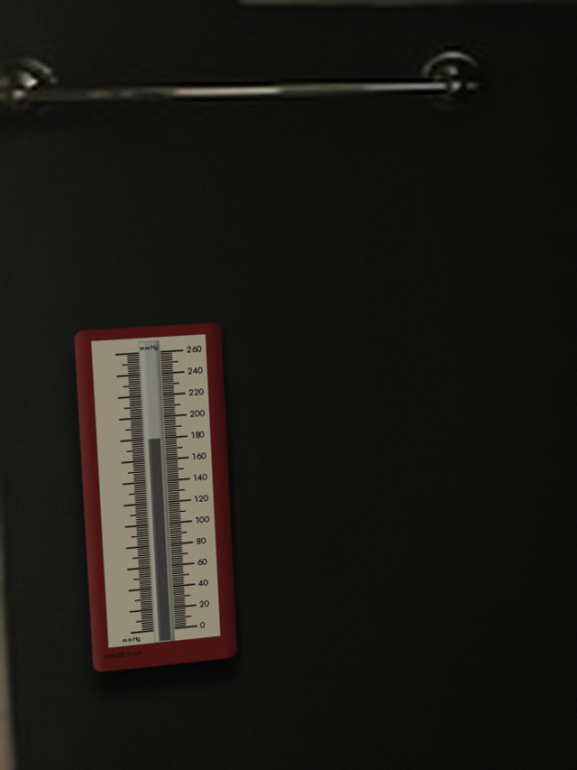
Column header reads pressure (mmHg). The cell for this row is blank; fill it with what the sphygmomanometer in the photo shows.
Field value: 180 mmHg
